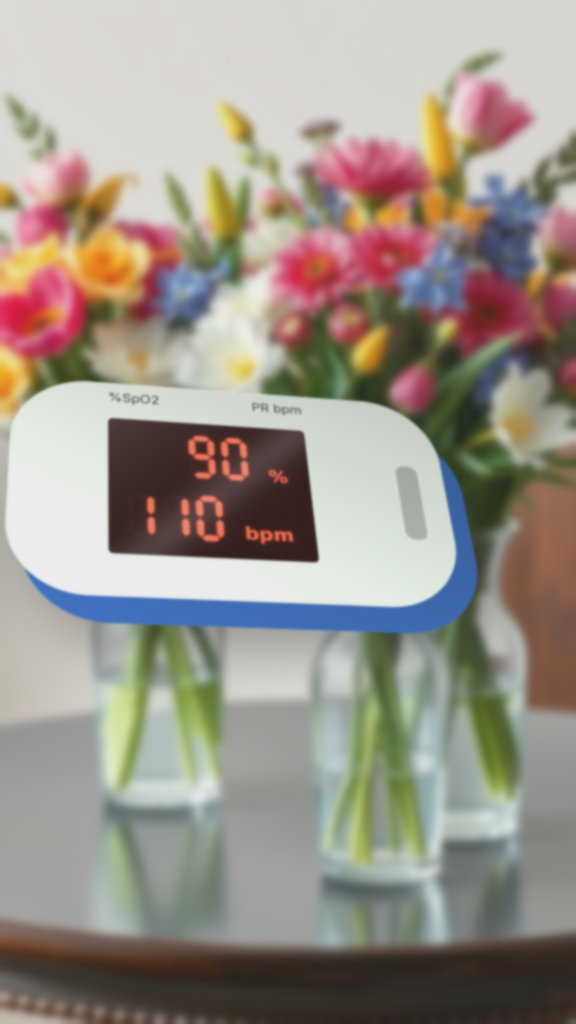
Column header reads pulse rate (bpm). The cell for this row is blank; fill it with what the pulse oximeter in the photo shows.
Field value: 110 bpm
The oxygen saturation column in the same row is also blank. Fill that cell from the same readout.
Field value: 90 %
